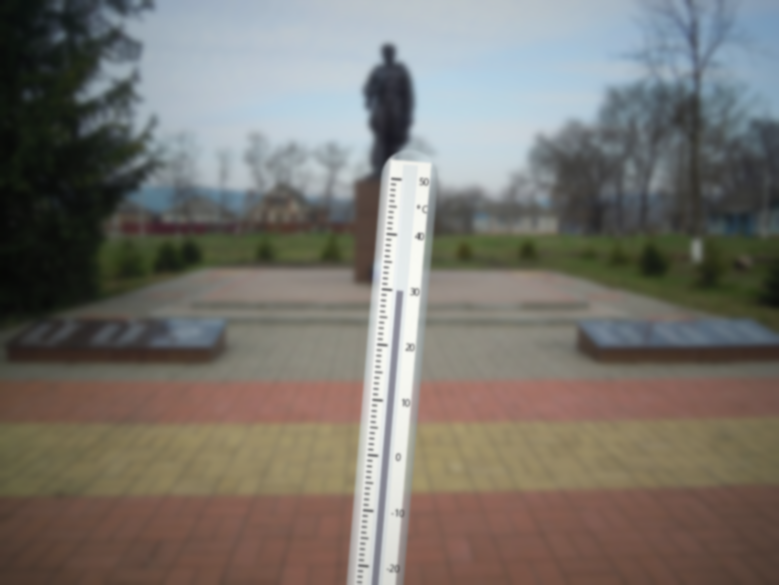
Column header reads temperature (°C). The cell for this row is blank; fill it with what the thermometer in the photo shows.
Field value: 30 °C
